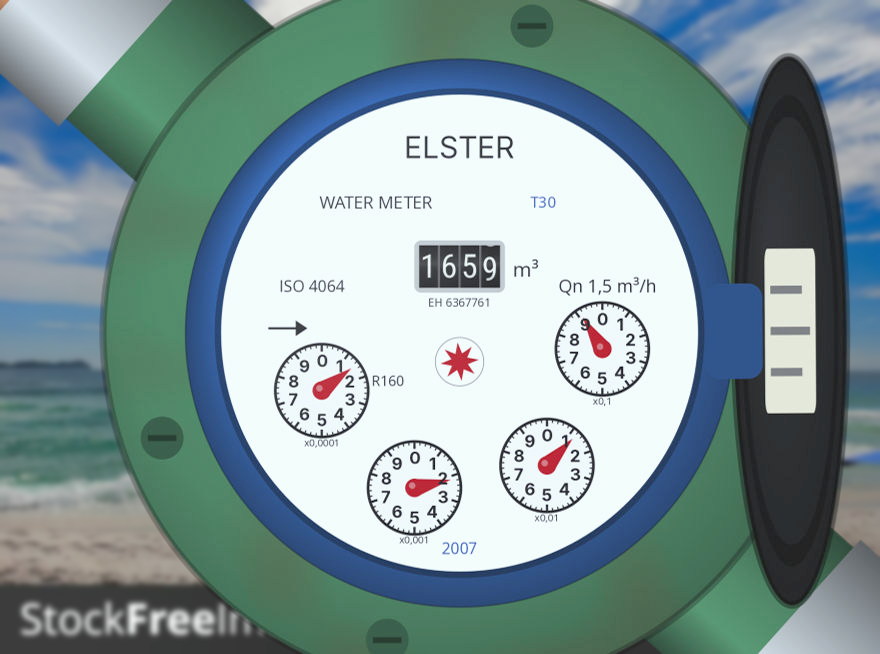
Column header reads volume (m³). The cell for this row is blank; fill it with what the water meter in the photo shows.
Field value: 1658.9121 m³
